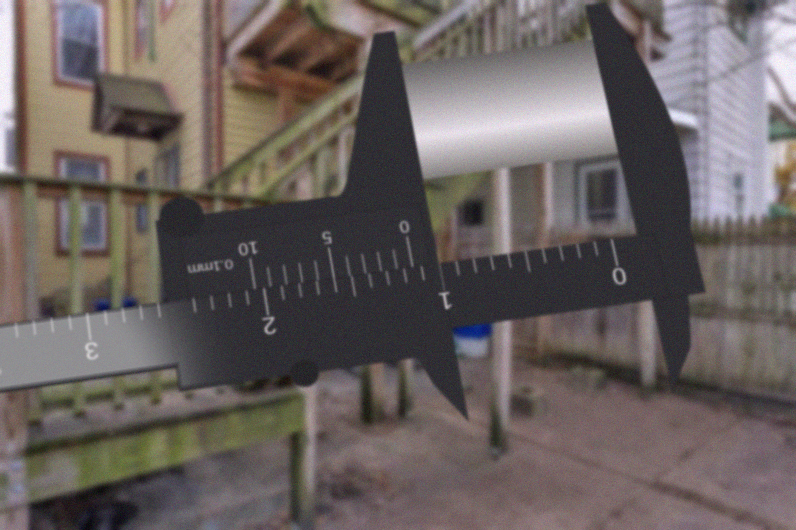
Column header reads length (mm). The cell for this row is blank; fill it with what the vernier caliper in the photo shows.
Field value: 11.5 mm
